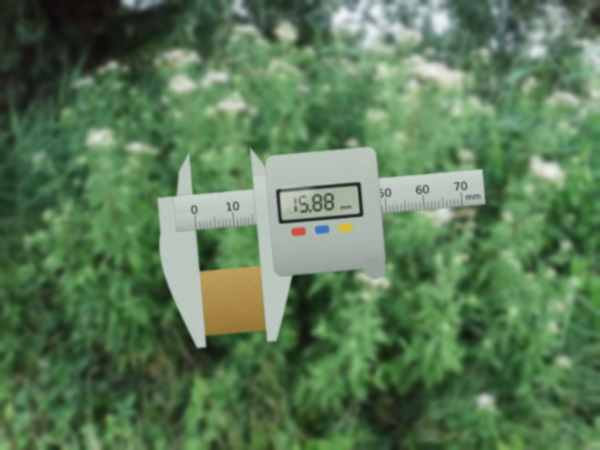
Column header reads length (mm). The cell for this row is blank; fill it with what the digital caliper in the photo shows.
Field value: 15.88 mm
